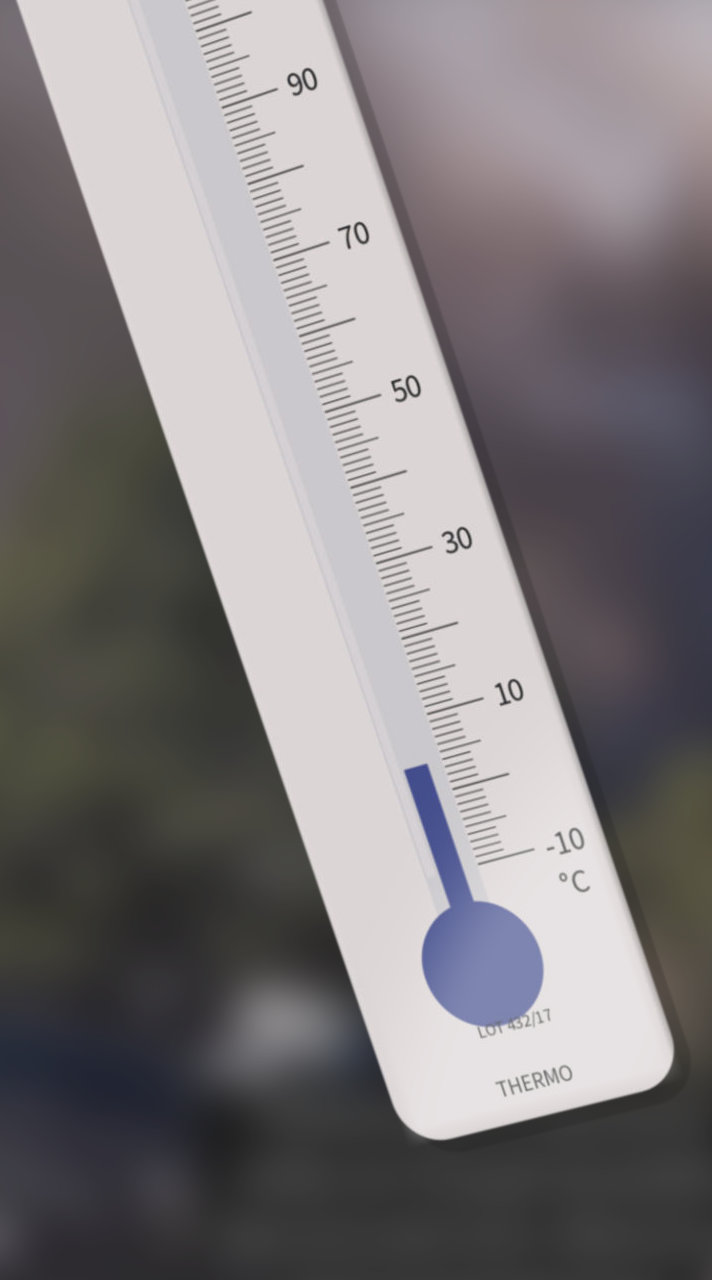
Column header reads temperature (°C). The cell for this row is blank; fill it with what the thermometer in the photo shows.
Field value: 4 °C
